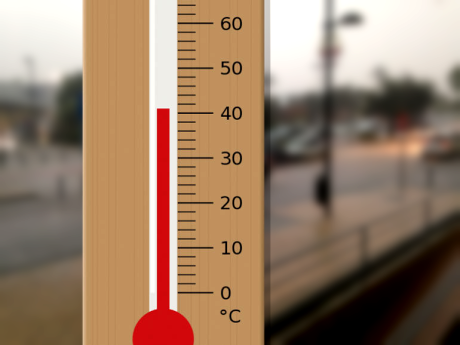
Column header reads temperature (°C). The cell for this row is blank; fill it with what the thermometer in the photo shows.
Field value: 41 °C
